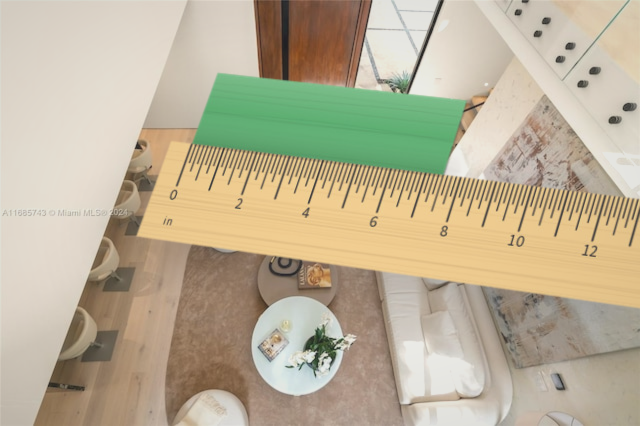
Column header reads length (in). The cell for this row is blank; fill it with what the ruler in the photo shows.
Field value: 7.5 in
